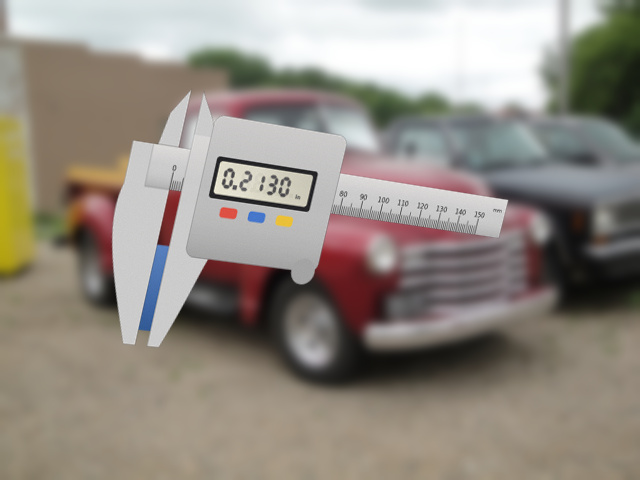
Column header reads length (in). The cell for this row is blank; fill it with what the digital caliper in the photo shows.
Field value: 0.2130 in
